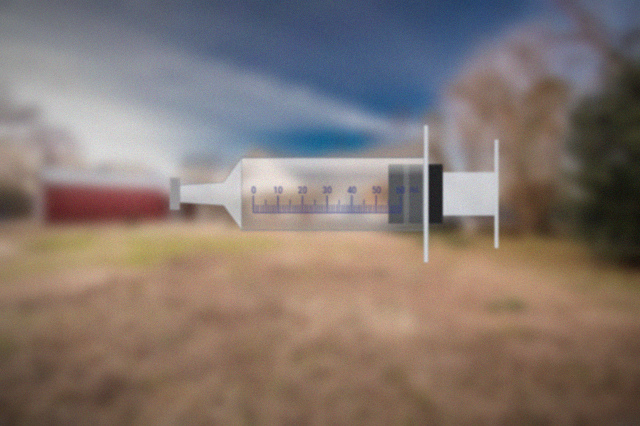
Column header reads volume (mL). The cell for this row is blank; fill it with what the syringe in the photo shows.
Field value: 55 mL
